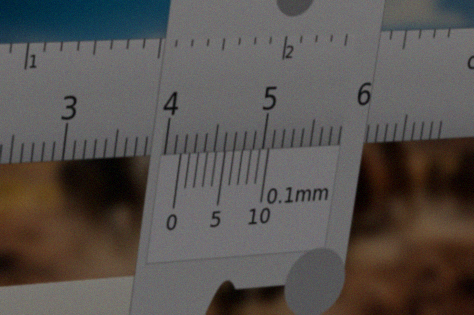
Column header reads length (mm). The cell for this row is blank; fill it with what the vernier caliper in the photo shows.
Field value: 41.6 mm
